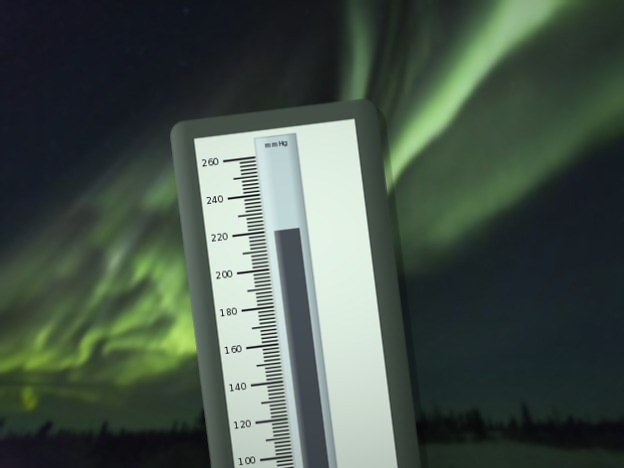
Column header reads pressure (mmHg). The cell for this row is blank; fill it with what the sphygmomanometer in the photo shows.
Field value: 220 mmHg
